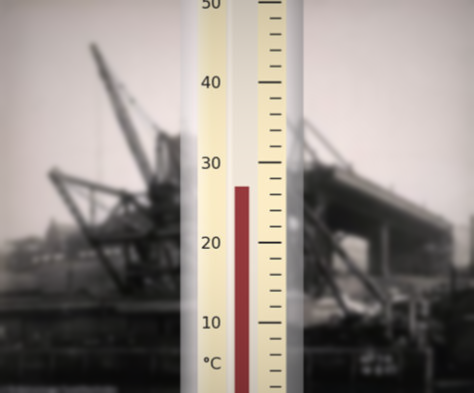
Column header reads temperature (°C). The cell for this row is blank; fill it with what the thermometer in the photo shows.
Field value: 27 °C
